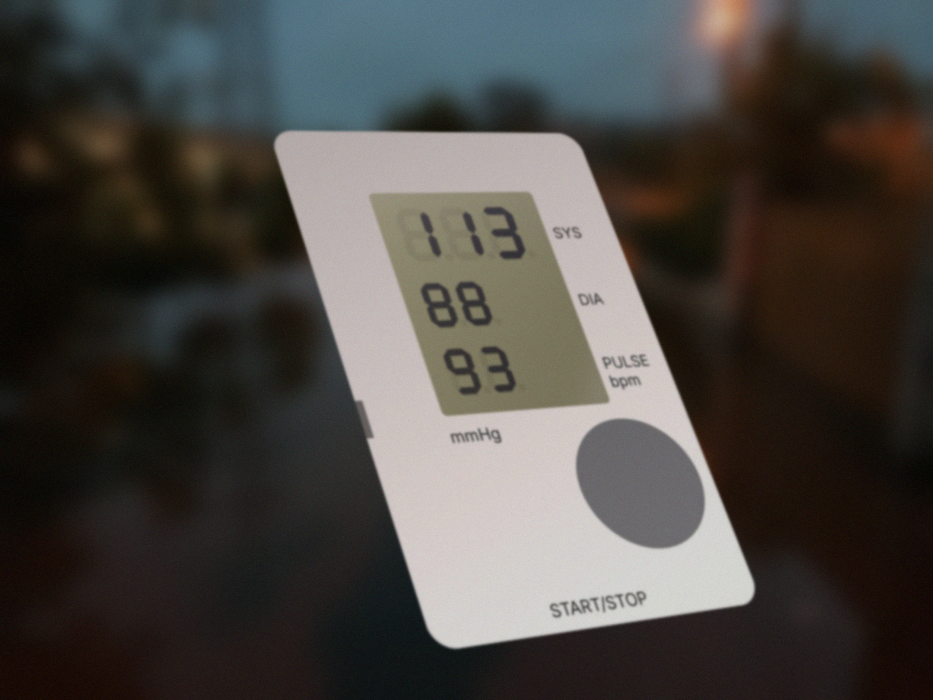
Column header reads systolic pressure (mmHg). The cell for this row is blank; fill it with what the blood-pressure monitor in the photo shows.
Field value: 113 mmHg
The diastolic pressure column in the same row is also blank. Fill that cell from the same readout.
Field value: 88 mmHg
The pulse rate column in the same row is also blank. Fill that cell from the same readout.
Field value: 93 bpm
